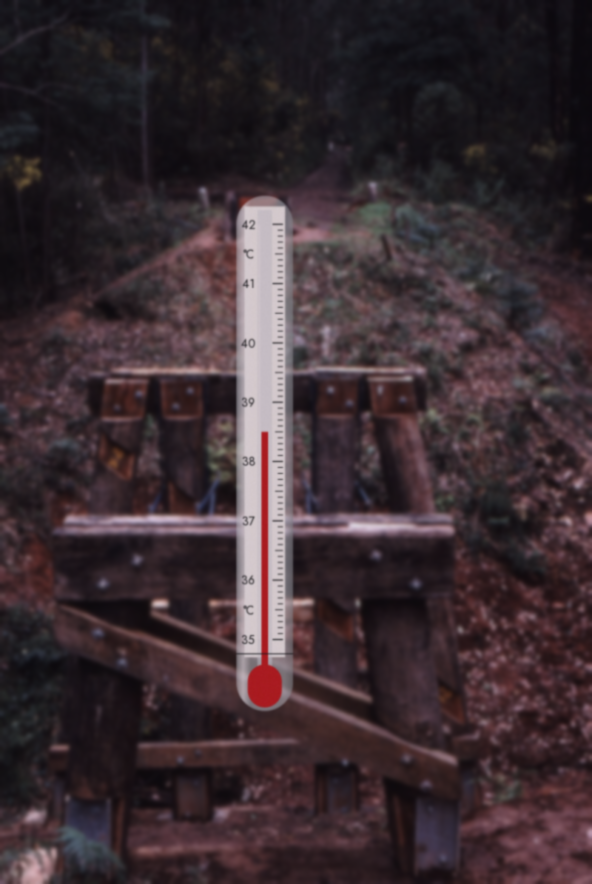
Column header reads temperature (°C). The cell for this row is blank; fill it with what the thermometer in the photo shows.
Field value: 38.5 °C
